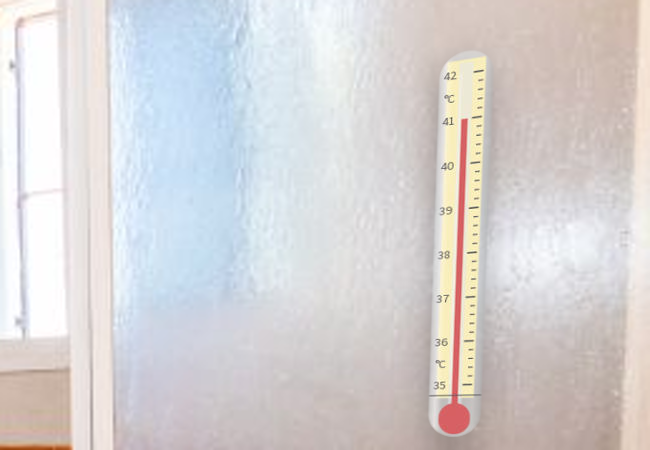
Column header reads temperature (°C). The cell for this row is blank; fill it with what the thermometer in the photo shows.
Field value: 41 °C
